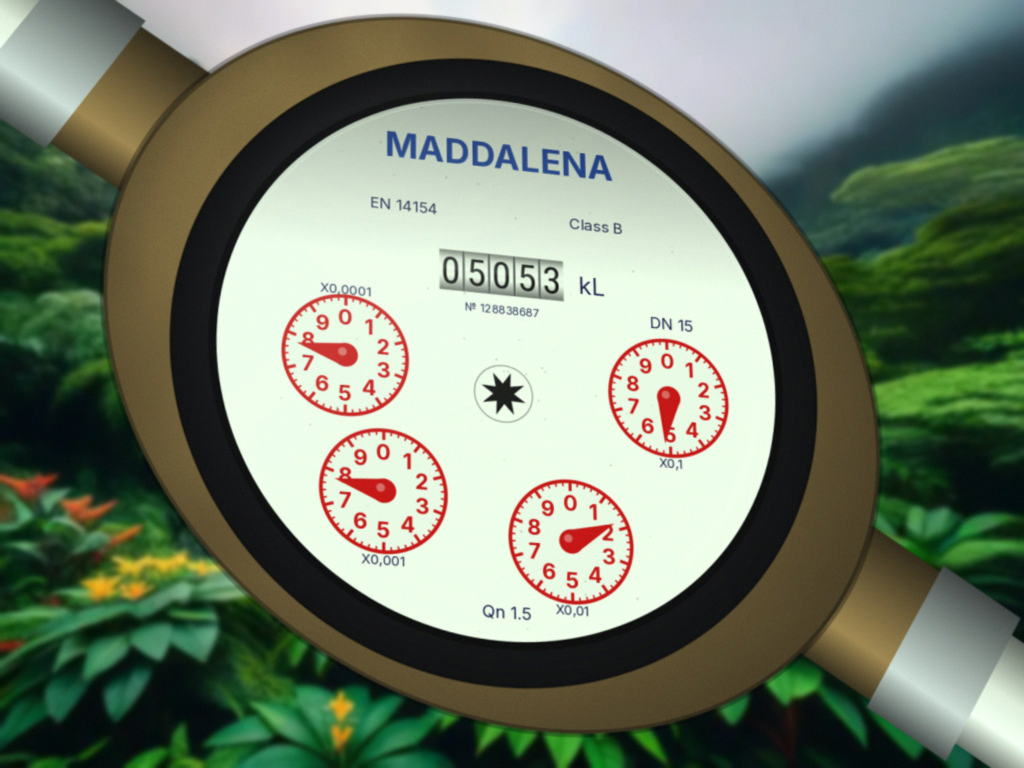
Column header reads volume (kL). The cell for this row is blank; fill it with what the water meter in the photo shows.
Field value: 5053.5177 kL
